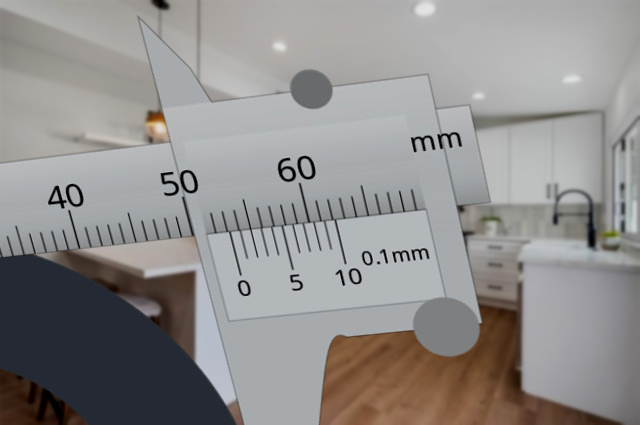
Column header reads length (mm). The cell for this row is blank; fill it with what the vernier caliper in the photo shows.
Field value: 53.2 mm
